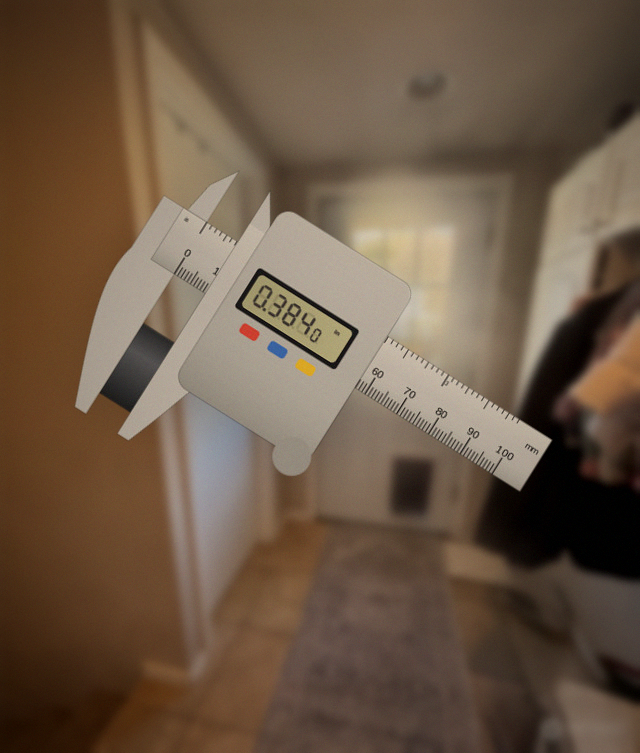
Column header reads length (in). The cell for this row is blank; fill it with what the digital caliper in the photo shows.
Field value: 0.3840 in
